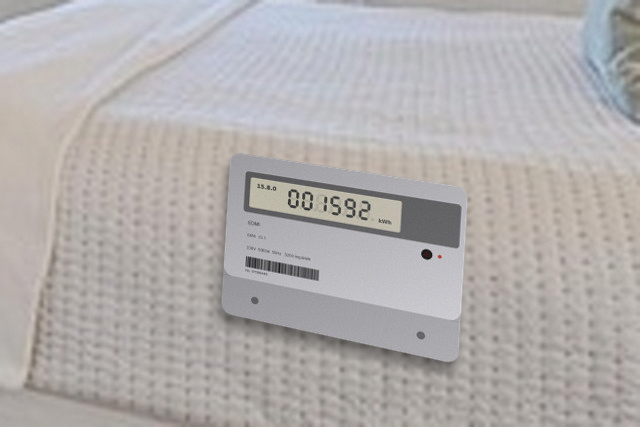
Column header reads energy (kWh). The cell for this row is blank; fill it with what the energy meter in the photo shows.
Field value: 1592 kWh
